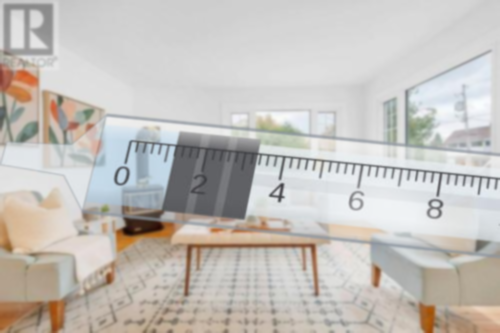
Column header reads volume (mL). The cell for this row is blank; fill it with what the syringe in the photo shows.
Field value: 1.2 mL
